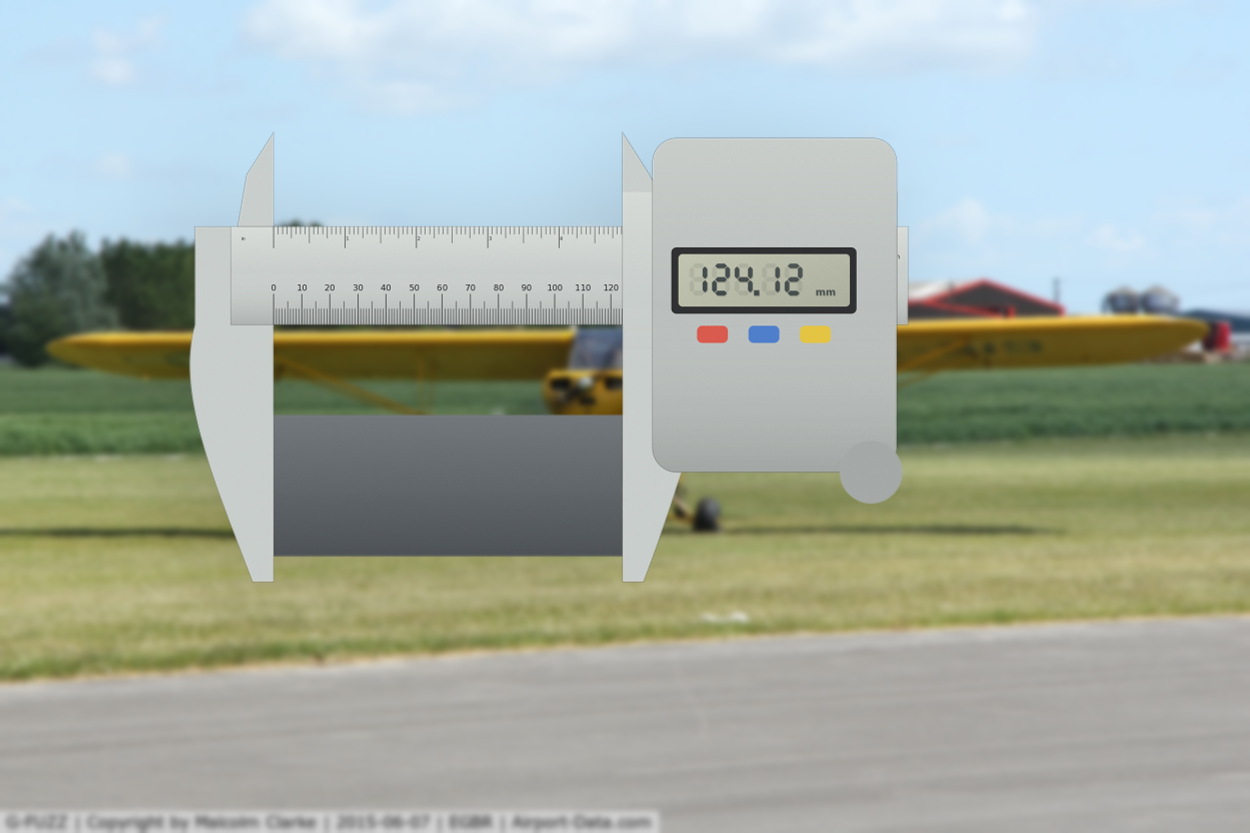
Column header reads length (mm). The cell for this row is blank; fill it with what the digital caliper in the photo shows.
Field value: 124.12 mm
